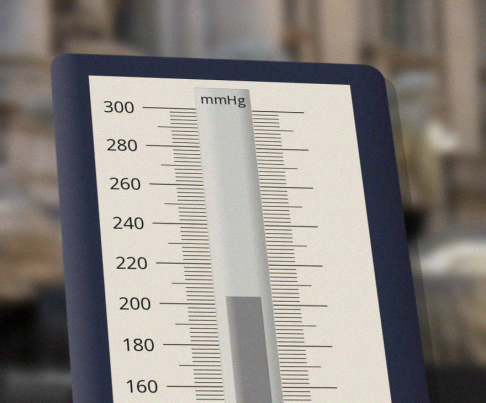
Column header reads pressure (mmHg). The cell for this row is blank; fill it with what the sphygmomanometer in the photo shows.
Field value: 204 mmHg
